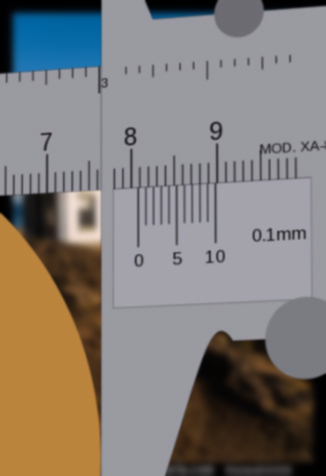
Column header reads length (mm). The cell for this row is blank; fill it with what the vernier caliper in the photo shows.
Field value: 80.8 mm
